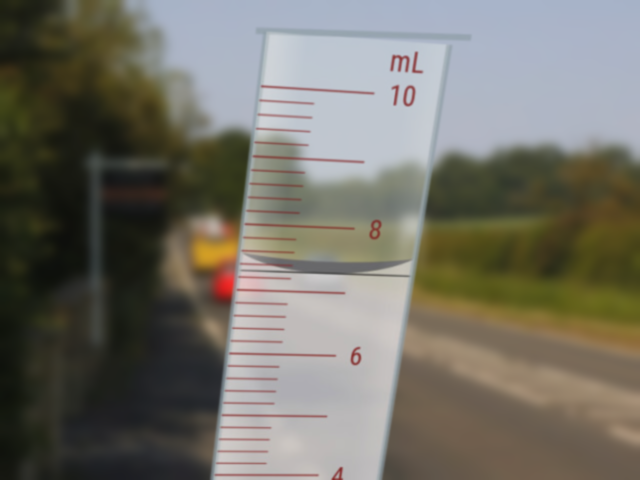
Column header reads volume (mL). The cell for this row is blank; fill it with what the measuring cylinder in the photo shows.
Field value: 7.3 mL
